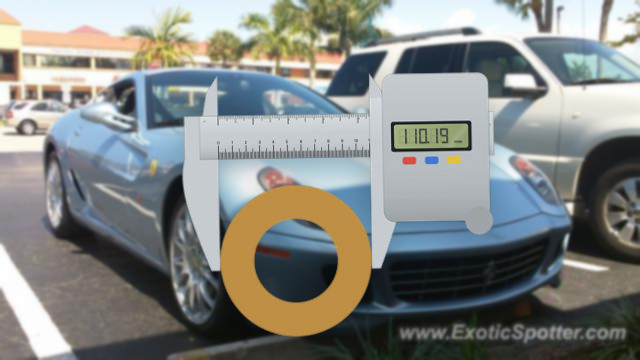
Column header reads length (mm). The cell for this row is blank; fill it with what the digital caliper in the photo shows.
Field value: 110.19 mm
